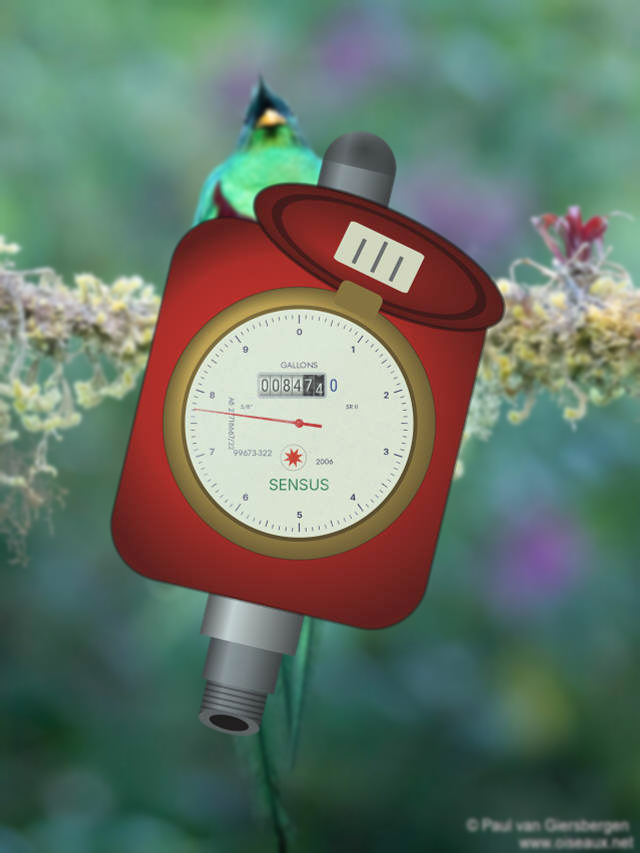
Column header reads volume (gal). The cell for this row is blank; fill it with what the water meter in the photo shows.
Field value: 84737.7 gal
